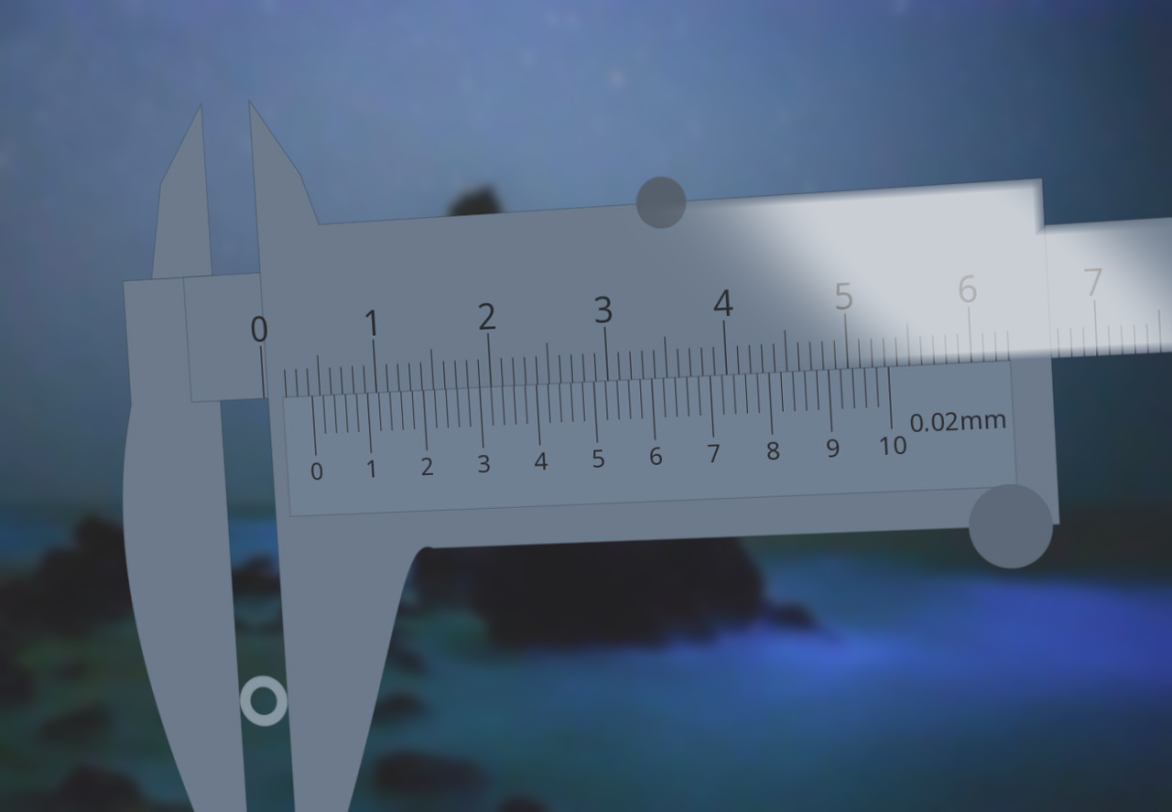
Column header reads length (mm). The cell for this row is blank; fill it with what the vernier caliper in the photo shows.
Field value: 4.3 mm
